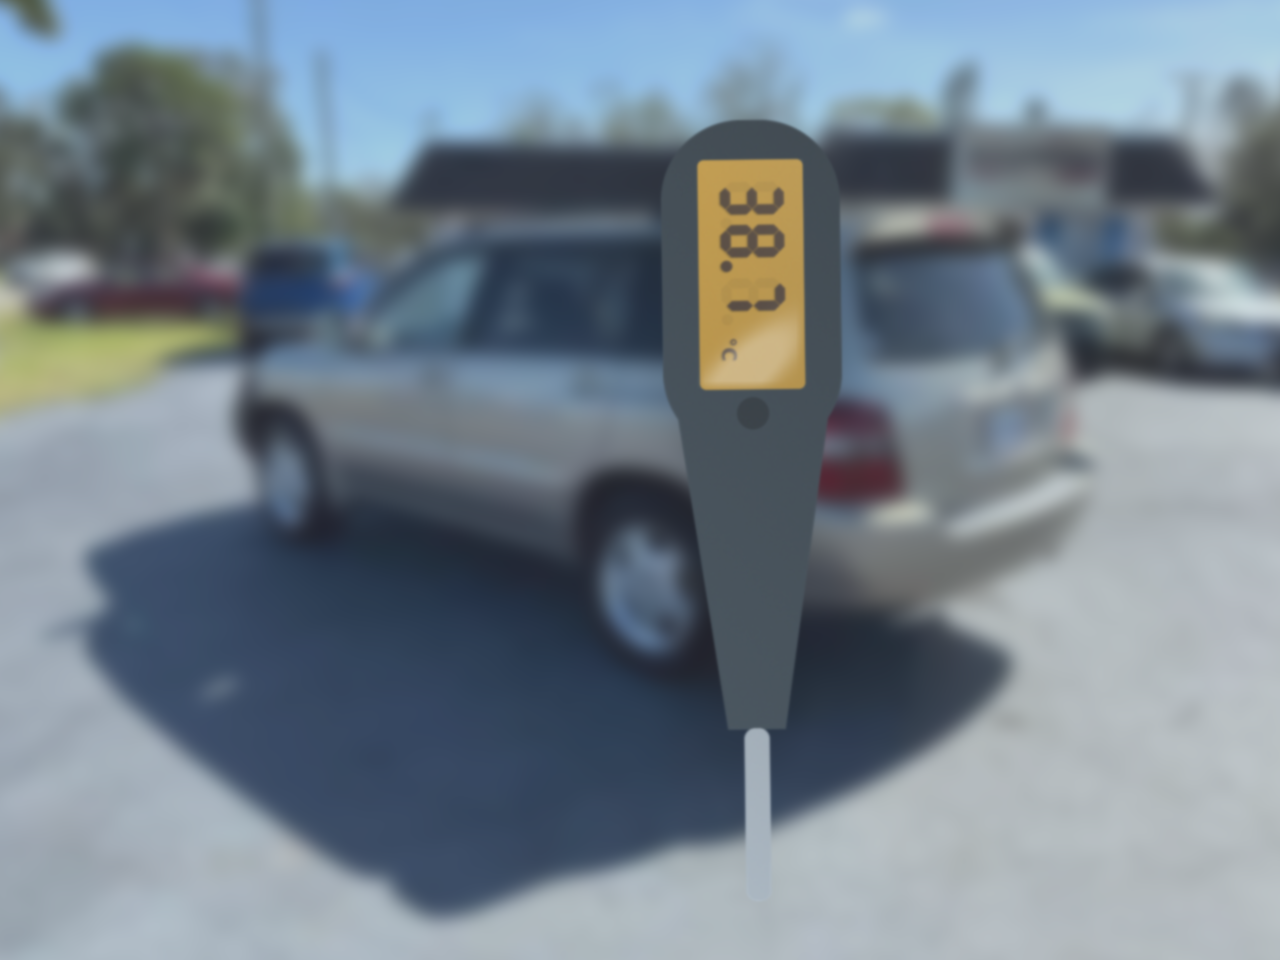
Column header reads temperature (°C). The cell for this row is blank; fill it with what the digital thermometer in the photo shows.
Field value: 38.7 °C
